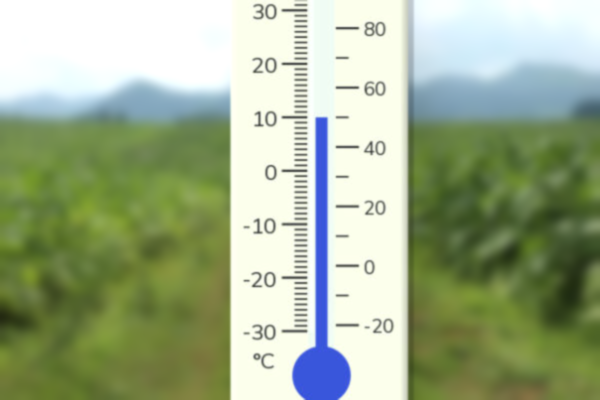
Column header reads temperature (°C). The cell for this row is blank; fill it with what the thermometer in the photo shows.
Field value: 10 °C
